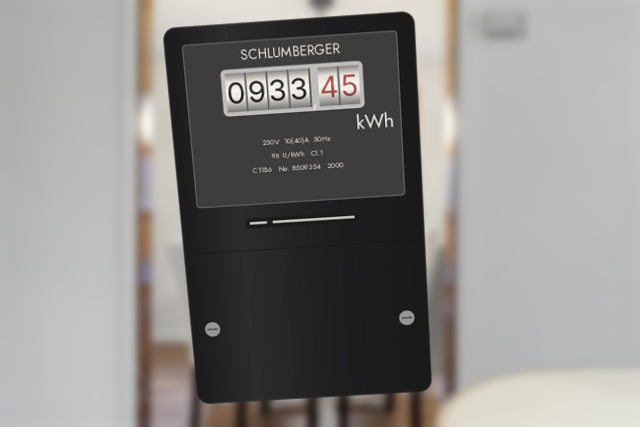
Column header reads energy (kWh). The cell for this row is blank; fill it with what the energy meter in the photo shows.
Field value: 933.45 kWh
